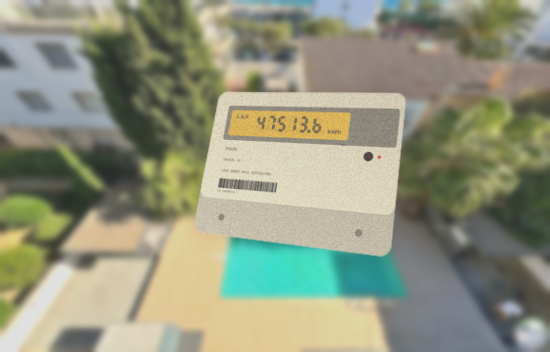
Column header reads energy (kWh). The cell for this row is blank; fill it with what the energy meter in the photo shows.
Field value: 47513.6 kWh
